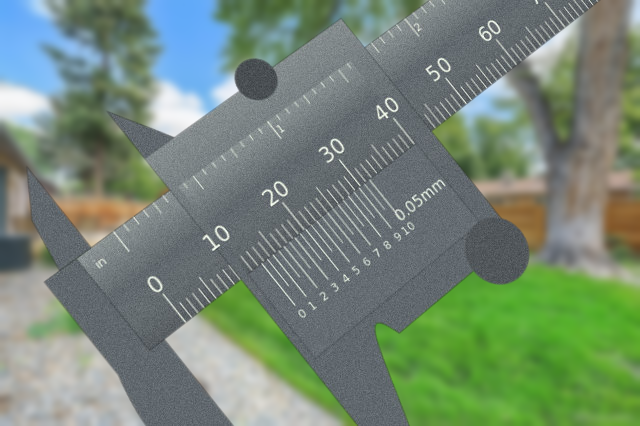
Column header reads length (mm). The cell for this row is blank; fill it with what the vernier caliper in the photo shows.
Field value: 12.6 mm
